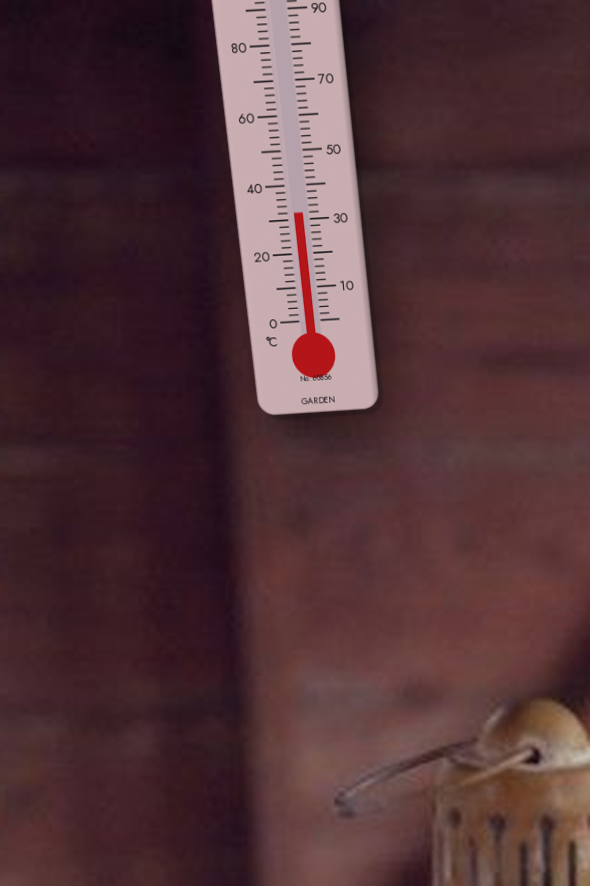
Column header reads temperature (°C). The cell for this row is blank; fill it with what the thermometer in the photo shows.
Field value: 32 °C
